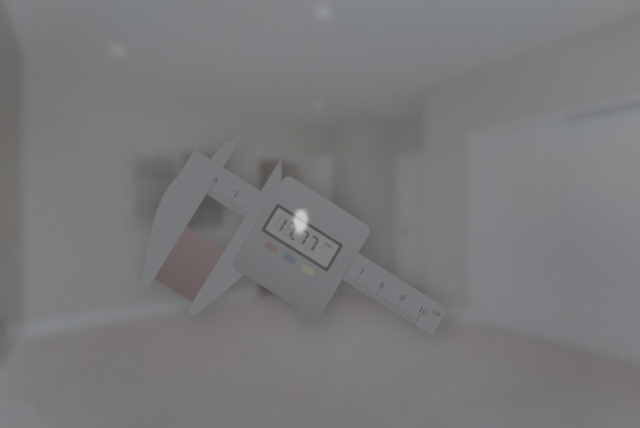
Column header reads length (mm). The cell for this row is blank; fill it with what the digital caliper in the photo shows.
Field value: 17.77 mm
